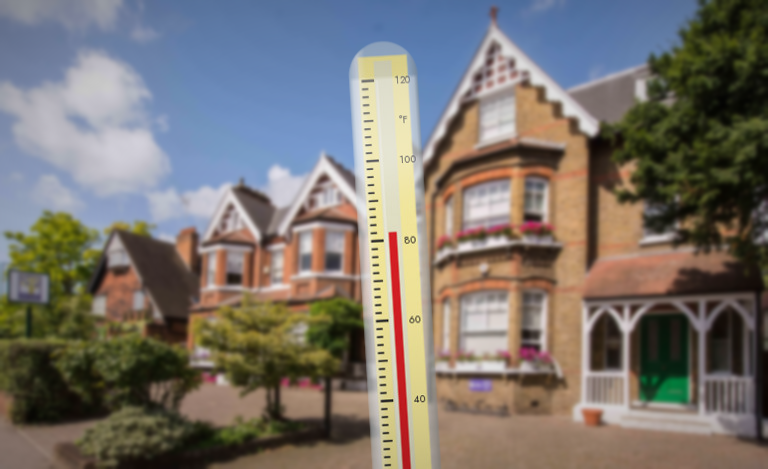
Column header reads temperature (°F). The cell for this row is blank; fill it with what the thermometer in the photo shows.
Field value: 82 °F
